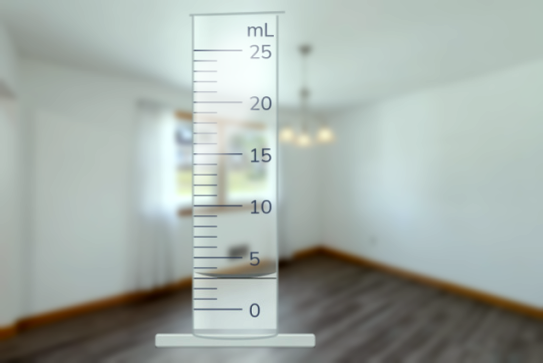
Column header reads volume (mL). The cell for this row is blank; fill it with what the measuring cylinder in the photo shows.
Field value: 3 mL
